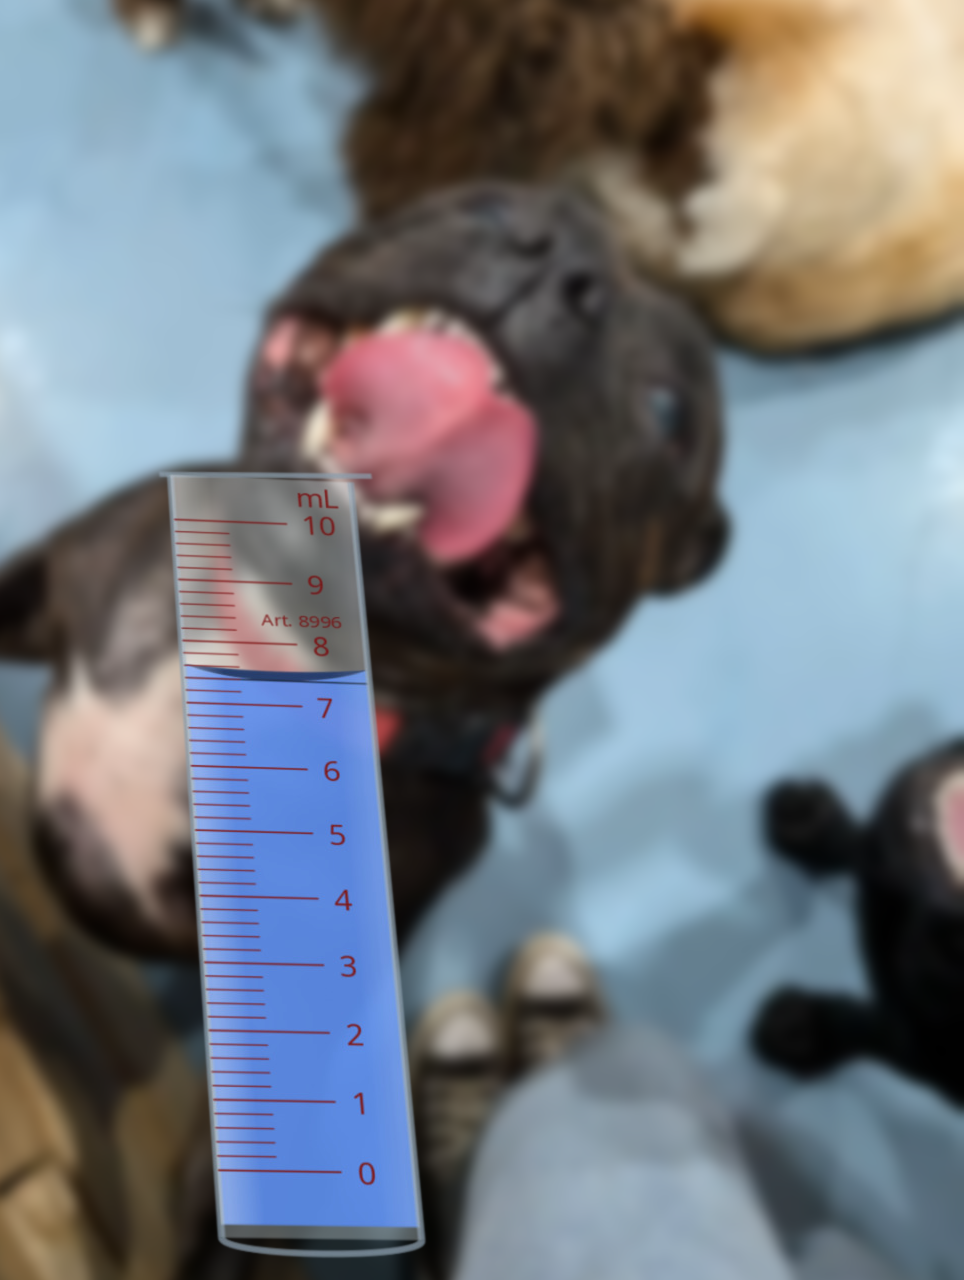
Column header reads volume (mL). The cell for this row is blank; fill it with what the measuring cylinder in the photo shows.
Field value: 7.4 mL
